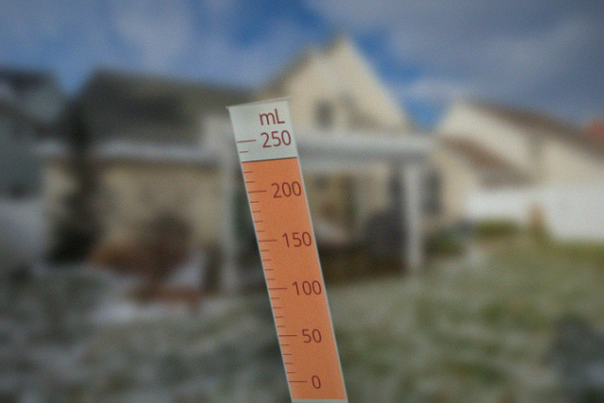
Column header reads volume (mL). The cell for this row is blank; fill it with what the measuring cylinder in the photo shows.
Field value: 230 mL
